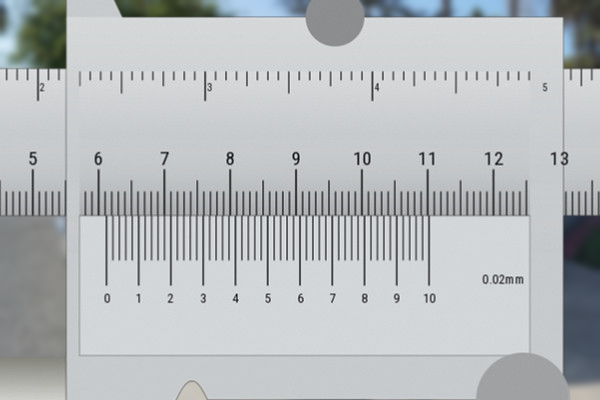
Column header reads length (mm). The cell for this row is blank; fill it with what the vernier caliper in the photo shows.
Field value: 61.2 mm
